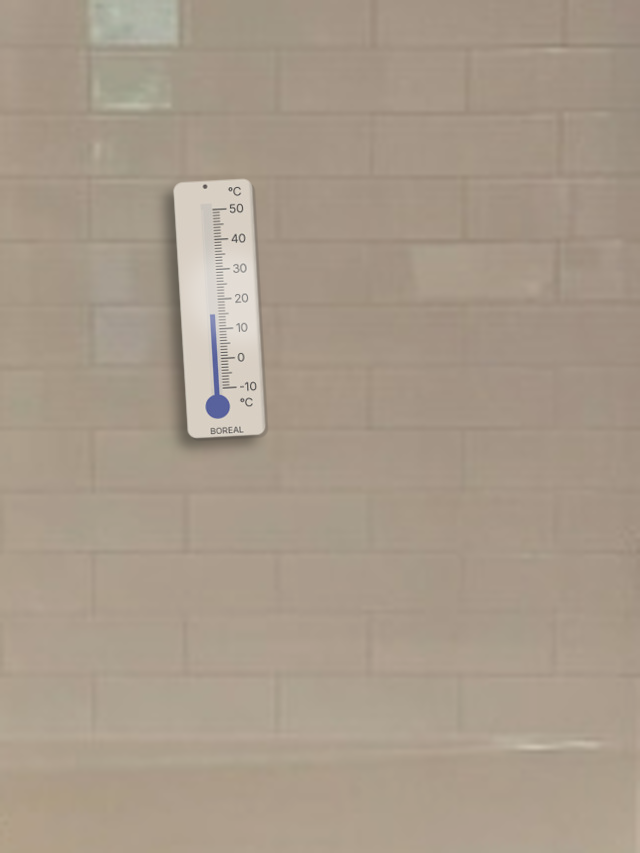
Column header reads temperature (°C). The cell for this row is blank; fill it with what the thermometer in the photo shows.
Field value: 15 °C
